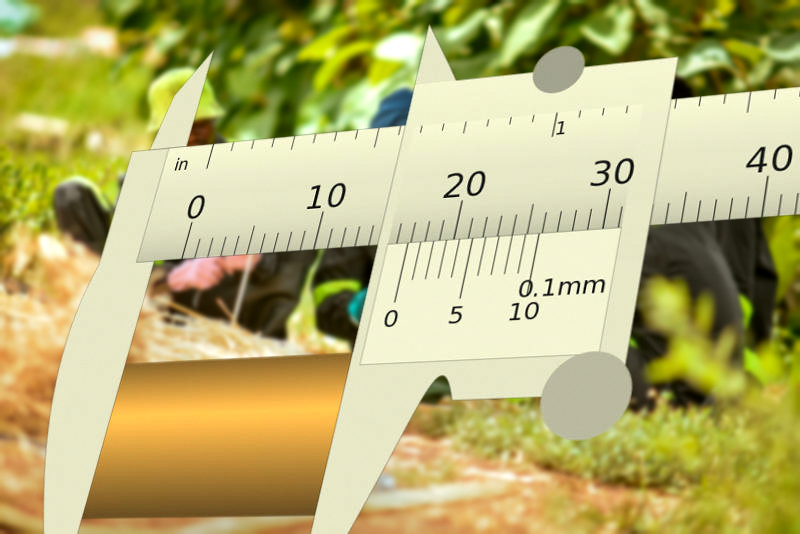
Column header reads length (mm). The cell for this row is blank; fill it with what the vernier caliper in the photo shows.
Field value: 16.8 mm
